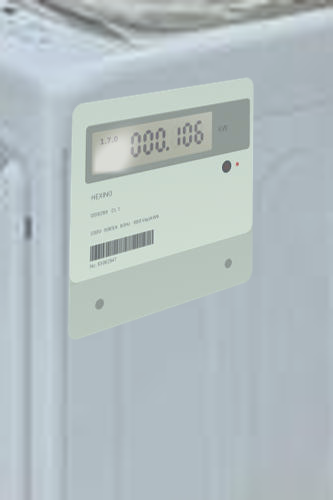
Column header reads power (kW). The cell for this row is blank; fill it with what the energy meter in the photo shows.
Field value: 0.106 kW
